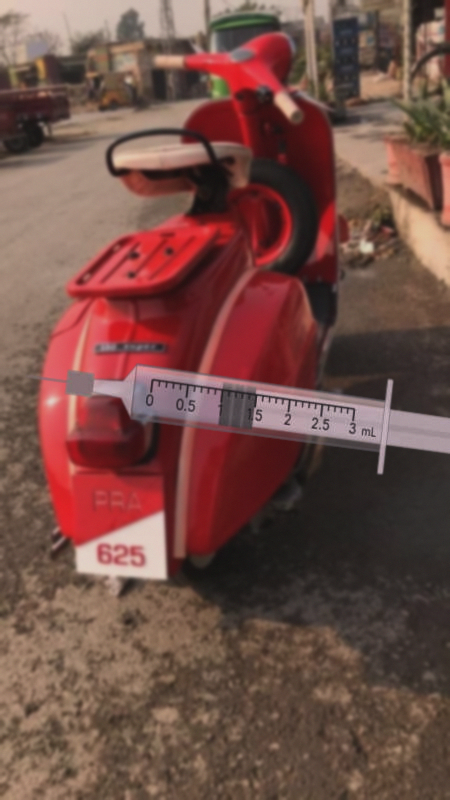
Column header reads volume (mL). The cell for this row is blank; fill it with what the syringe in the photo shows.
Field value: 1 mL
